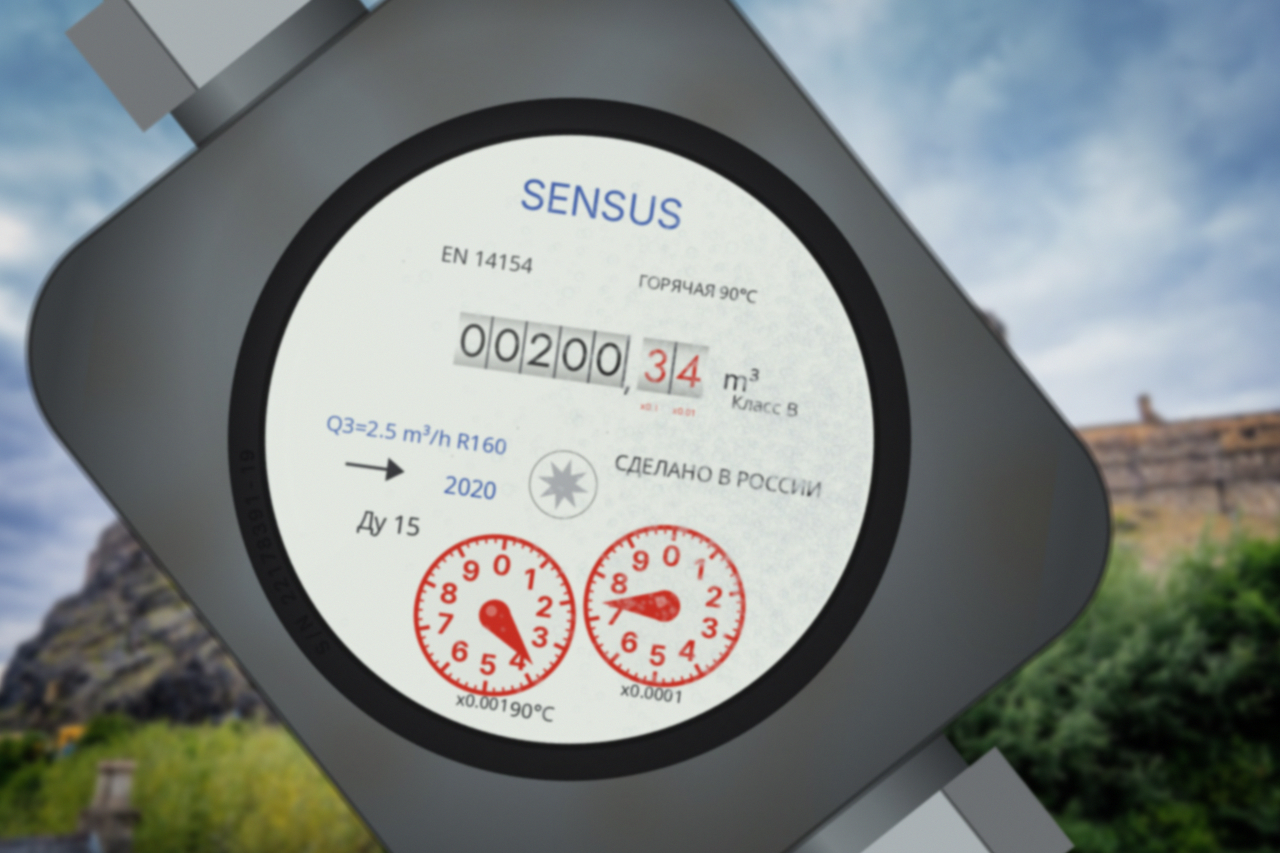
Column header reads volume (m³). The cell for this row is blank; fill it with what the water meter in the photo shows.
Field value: 200.3437 m³
